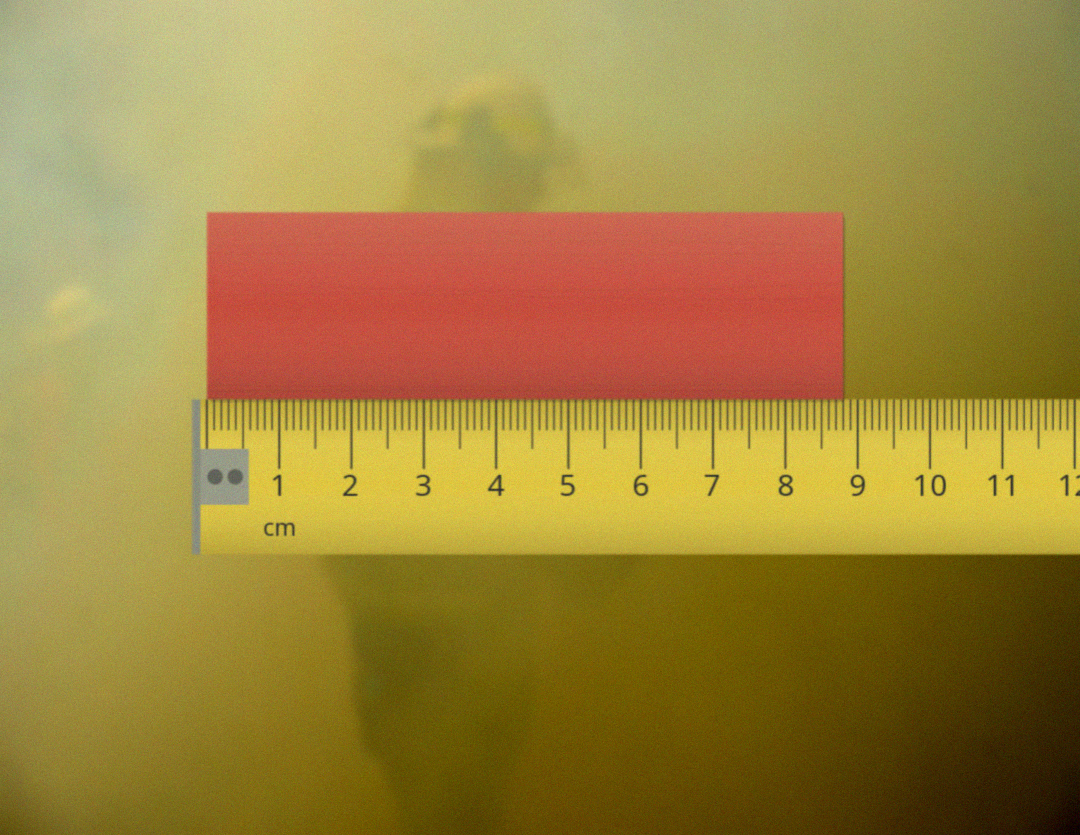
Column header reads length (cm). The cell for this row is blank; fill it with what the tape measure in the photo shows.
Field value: 8.8 cm
